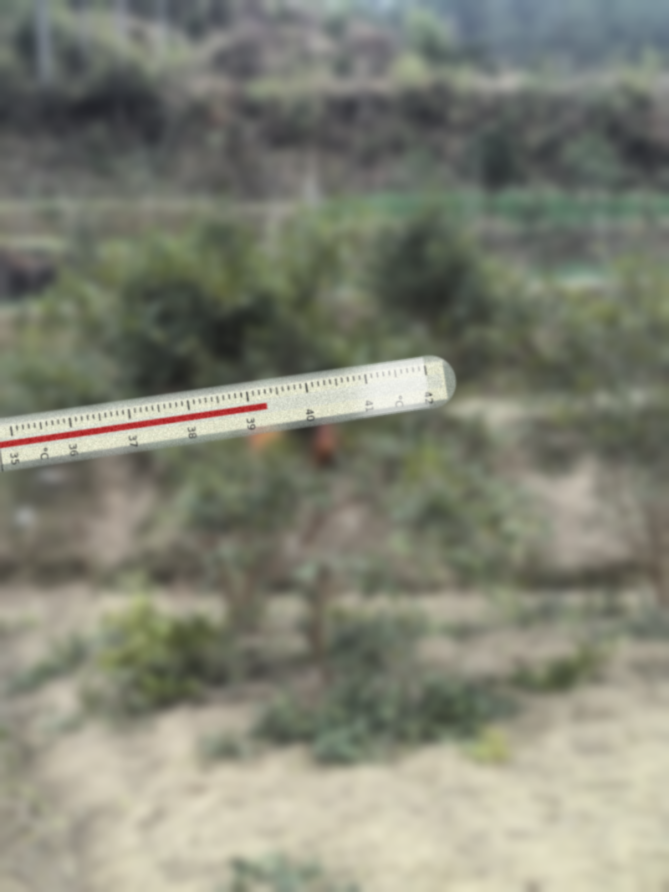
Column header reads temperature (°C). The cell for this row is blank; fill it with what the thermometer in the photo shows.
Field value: 39.3 °C
